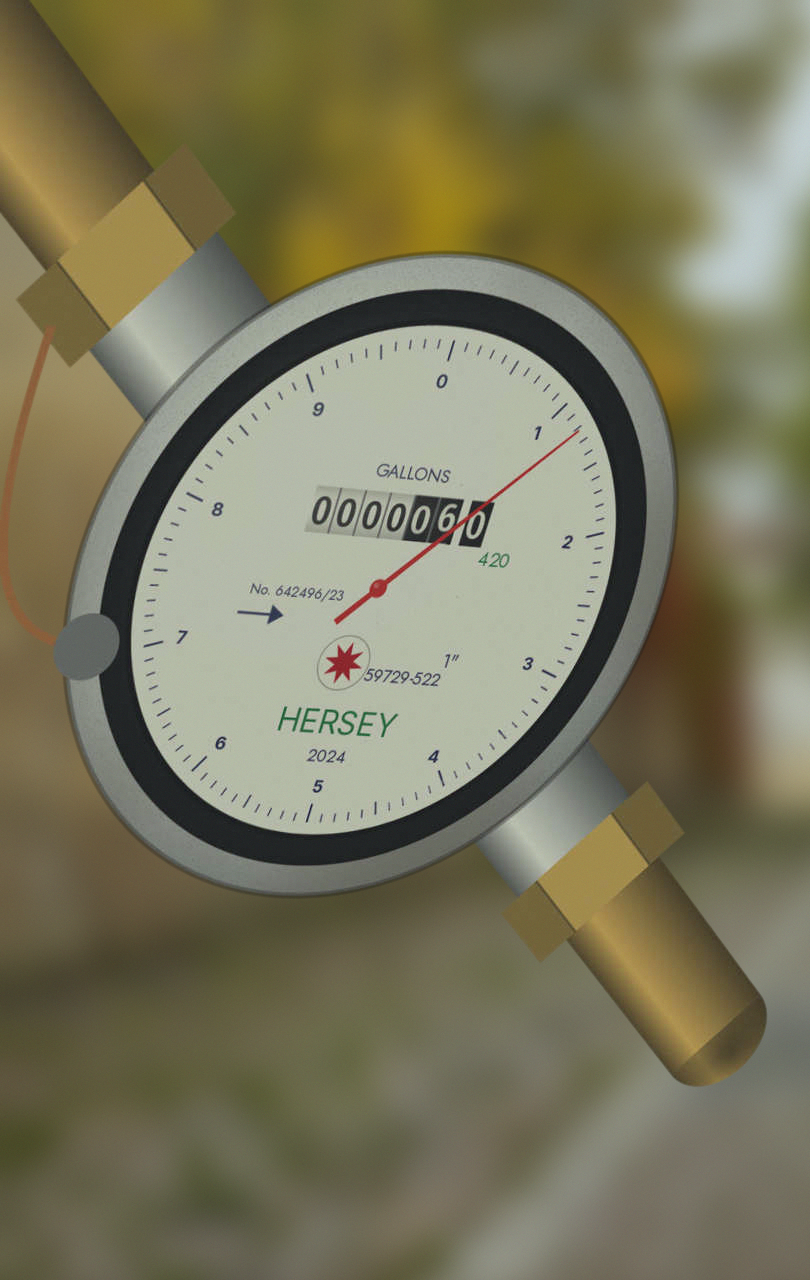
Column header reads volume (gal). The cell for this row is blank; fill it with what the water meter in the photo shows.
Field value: 61.2 gal
